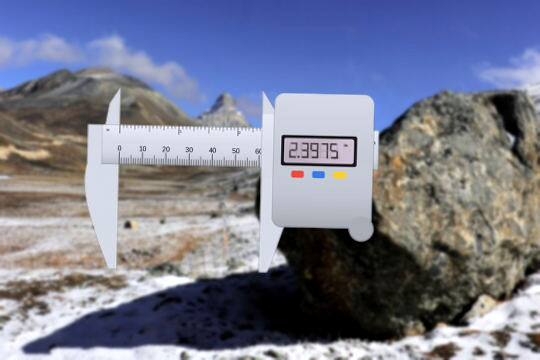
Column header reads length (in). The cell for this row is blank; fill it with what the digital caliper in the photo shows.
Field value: 2.3975 in
